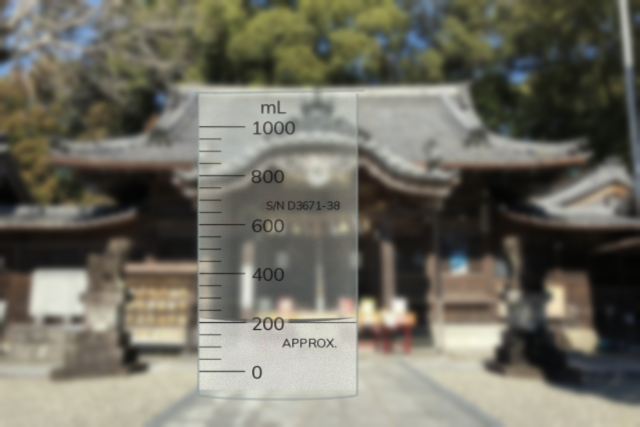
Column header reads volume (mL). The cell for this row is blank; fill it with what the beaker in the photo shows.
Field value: 200 mL
